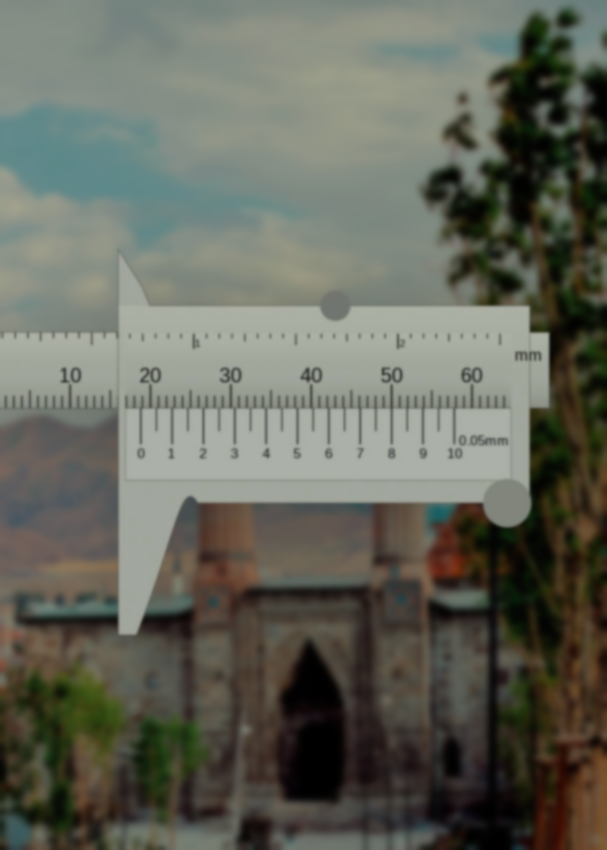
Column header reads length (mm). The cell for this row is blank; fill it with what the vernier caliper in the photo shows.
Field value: 18.8 mm
